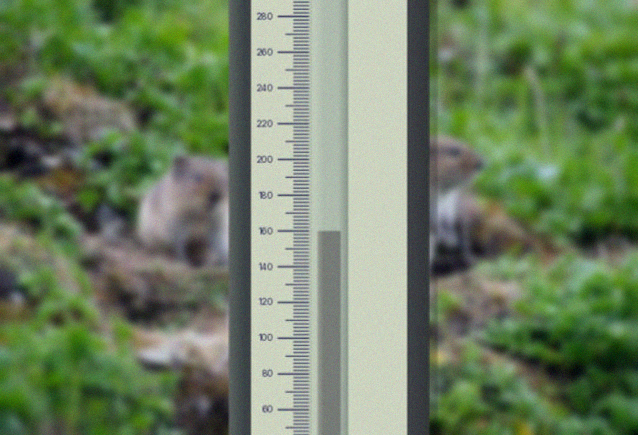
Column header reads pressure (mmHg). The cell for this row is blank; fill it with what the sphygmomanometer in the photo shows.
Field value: 160 mmHg
